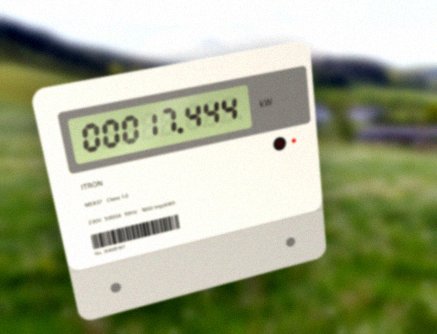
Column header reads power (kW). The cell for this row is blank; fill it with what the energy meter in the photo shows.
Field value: 17.444 kW
